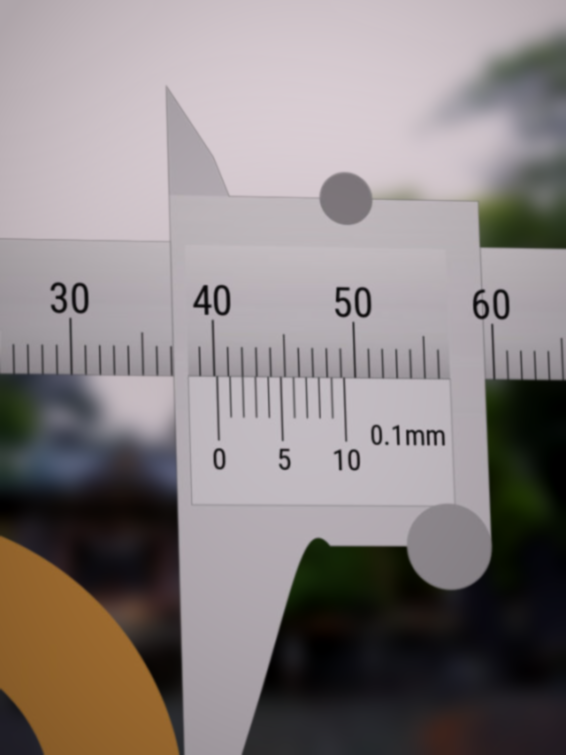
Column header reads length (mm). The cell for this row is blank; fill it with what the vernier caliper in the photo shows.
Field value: 40.2 mm
